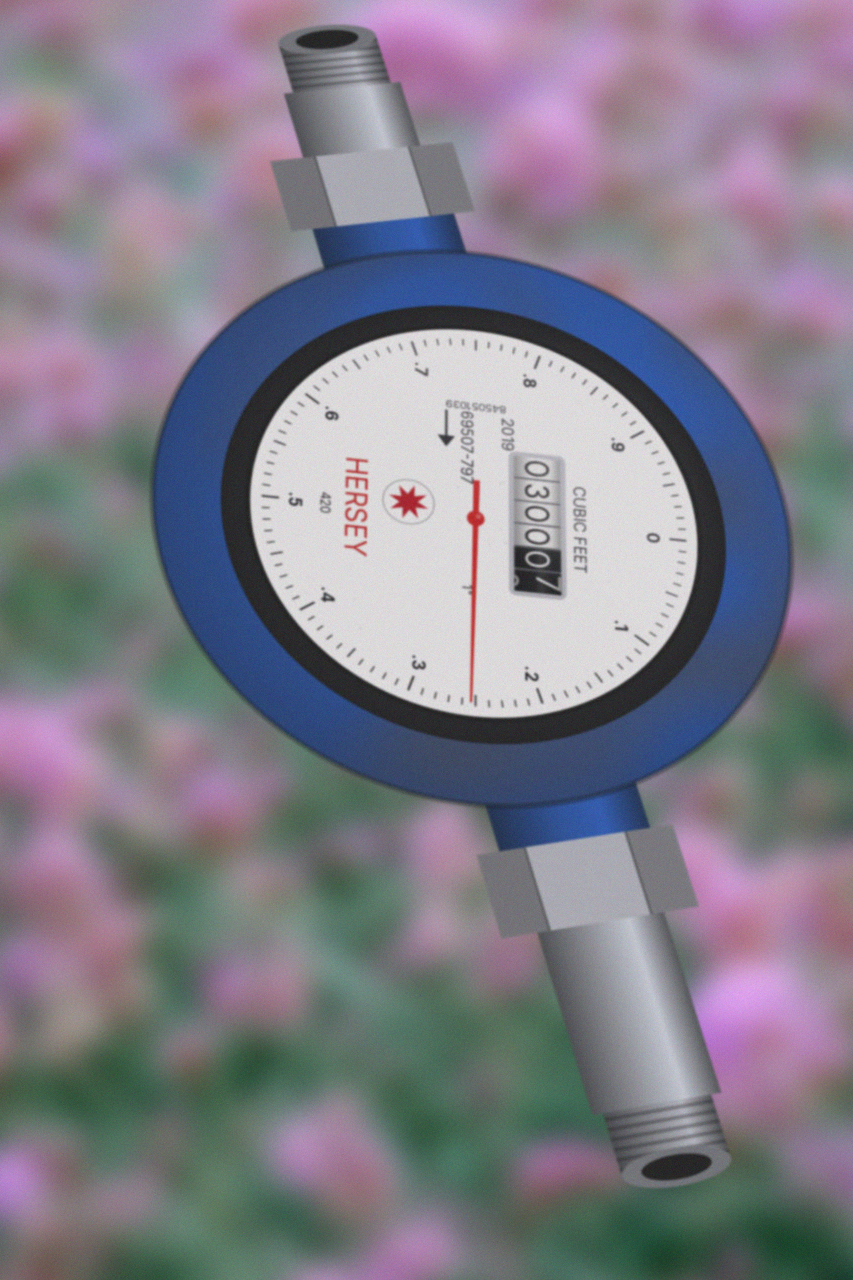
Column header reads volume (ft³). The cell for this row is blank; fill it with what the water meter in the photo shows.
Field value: 30007.25 ft³
